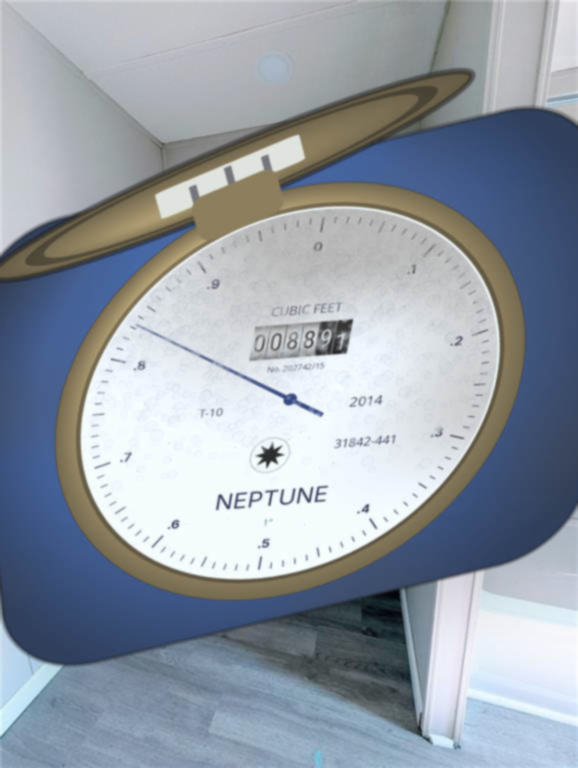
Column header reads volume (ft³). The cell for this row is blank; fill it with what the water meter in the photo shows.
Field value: 8890.83 ft³
